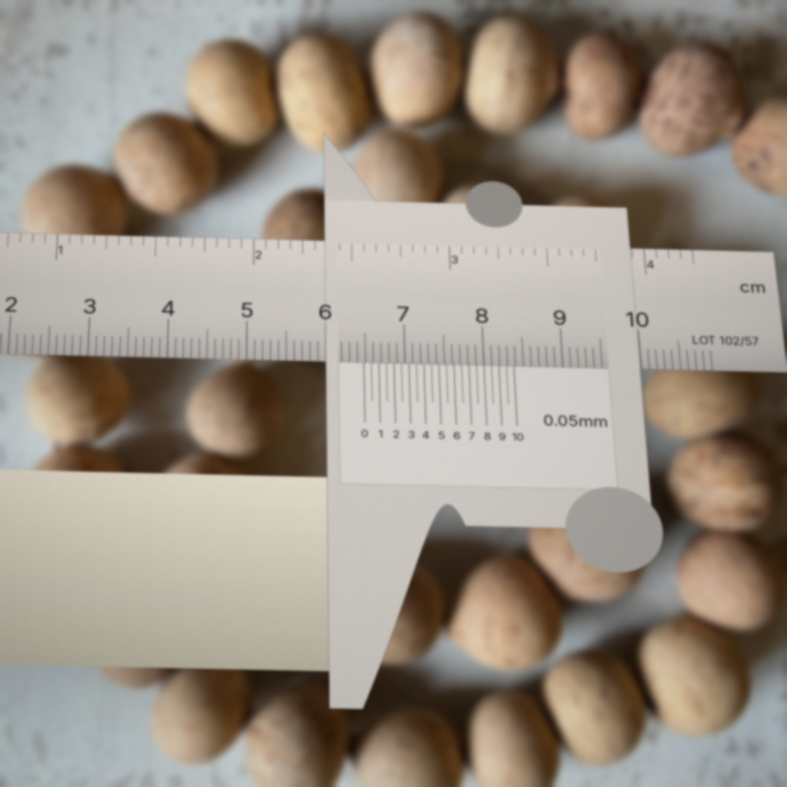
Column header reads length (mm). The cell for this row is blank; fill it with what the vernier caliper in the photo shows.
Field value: 64.8 mm
